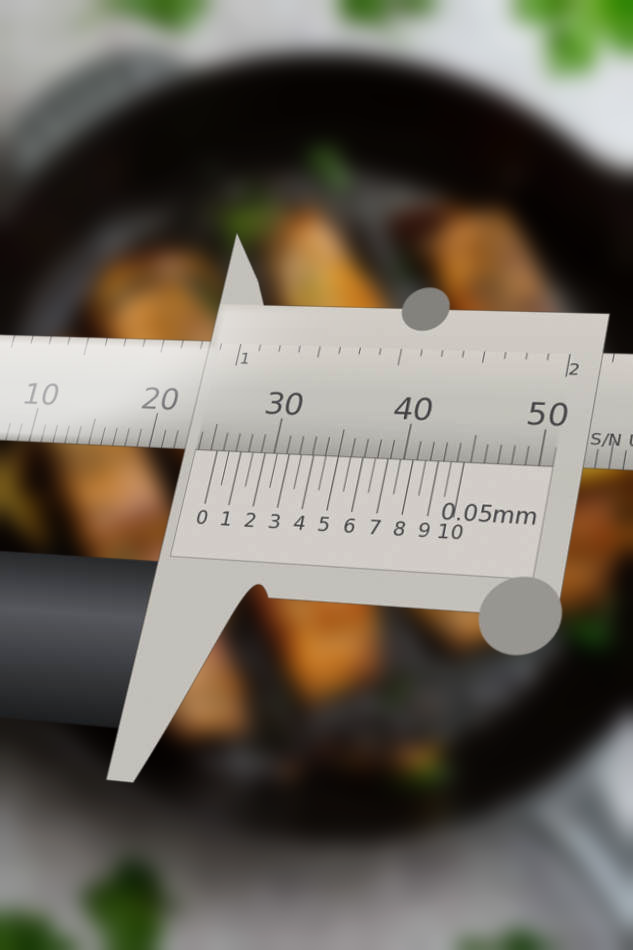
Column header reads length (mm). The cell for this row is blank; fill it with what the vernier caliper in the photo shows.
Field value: 25.5 mm
